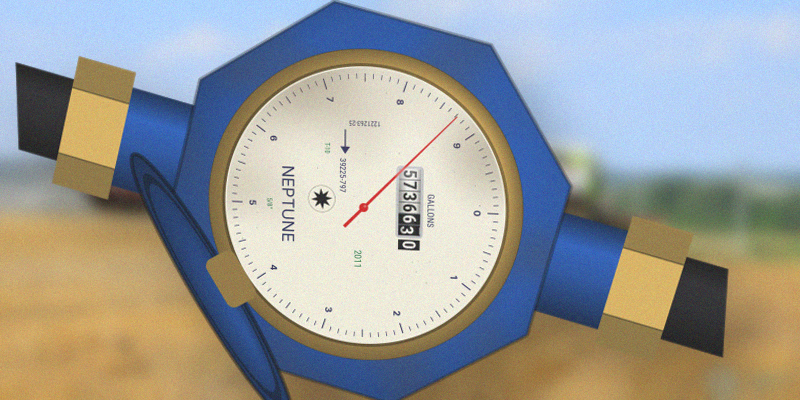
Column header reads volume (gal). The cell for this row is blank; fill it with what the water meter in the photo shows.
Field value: 5736628.7 gal
